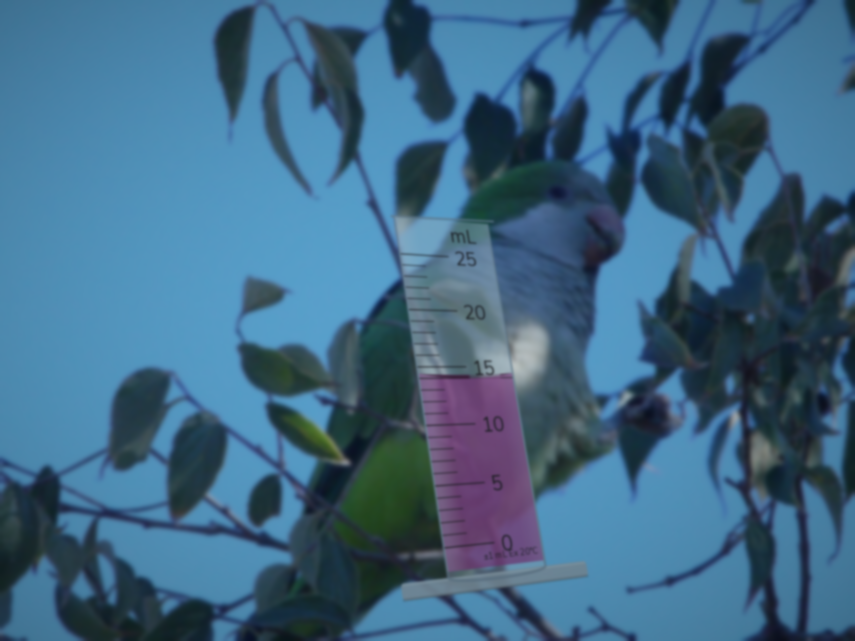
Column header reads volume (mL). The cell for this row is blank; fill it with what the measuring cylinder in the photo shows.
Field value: 14 mL
